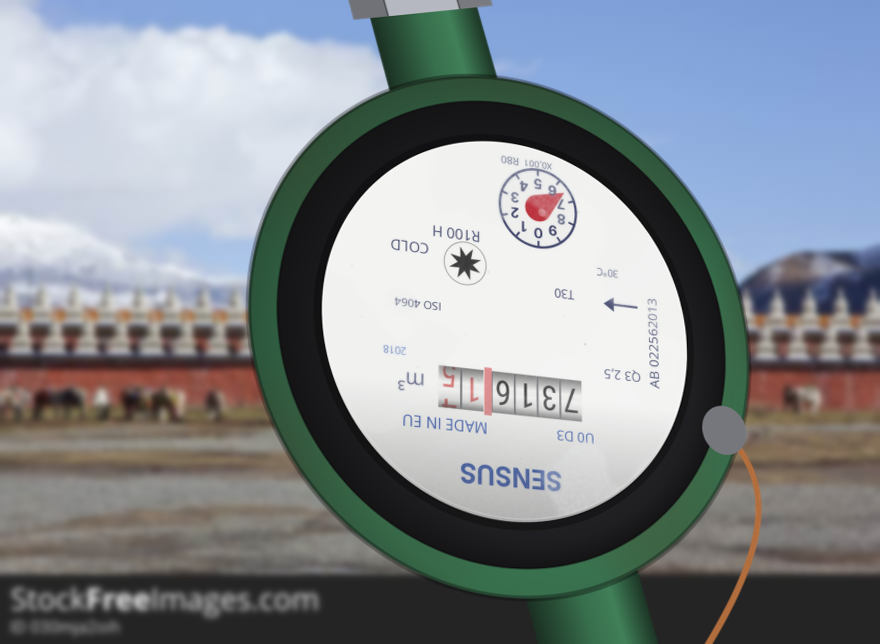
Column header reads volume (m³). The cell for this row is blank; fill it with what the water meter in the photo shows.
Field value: 7316.146 m³
